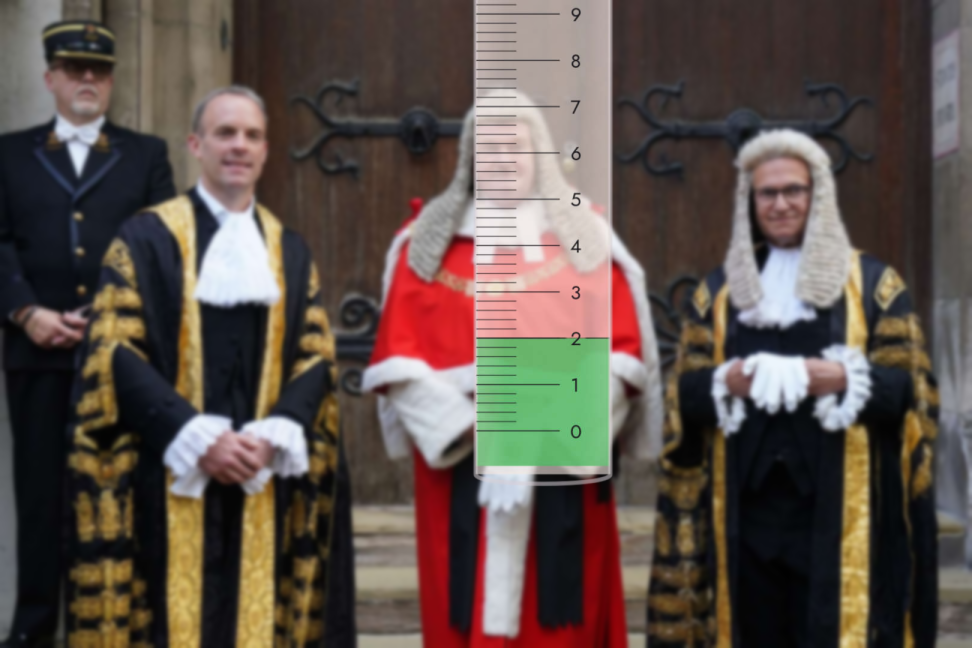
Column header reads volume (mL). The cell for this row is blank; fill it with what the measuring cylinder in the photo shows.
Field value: 2 mL
